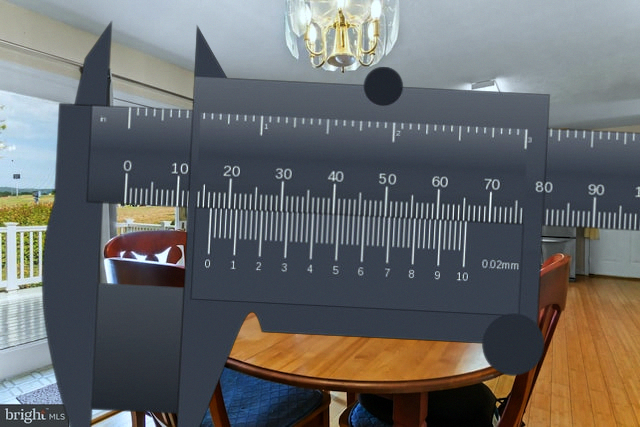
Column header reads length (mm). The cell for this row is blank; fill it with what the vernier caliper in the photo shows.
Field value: 16.5 mm
